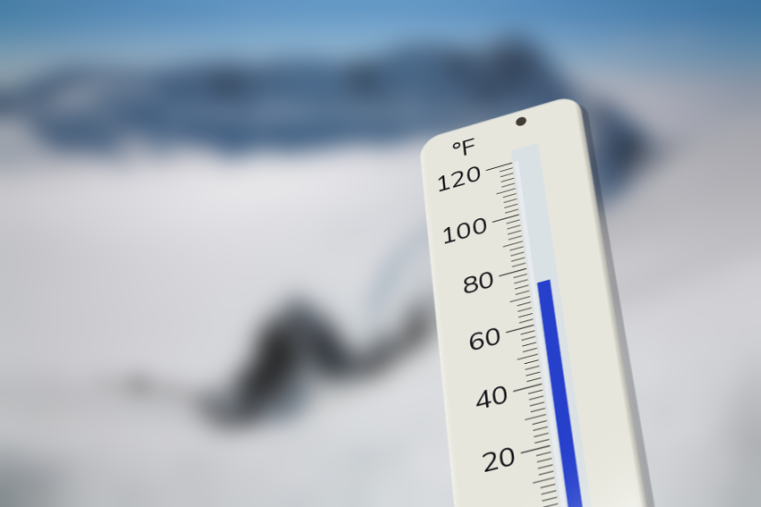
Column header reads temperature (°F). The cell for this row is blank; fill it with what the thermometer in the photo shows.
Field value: 74 °F
